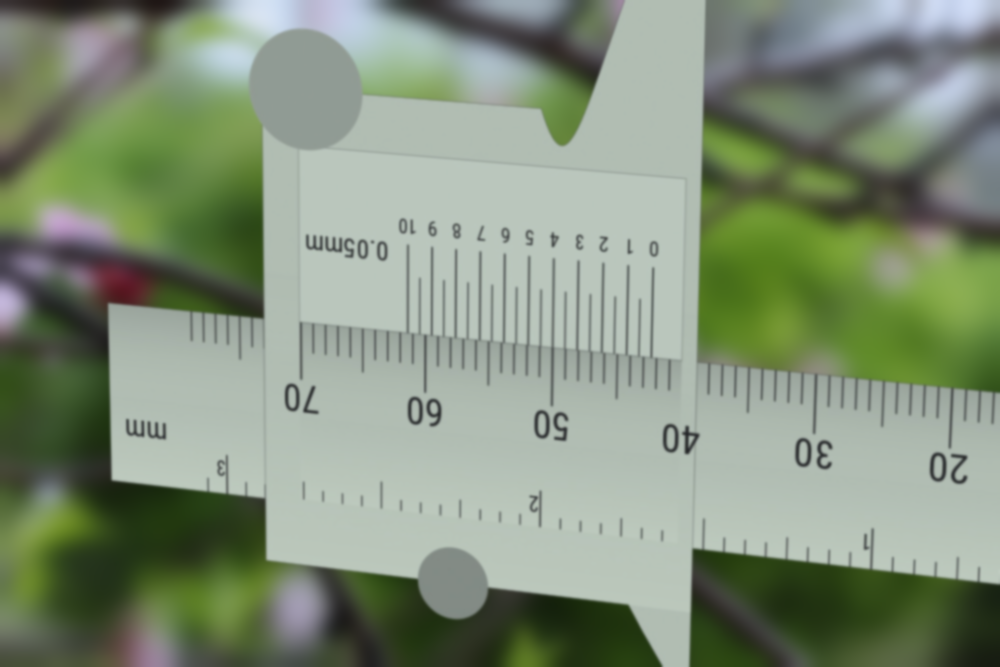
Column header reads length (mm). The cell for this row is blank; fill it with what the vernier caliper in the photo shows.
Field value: 42.4 mm
